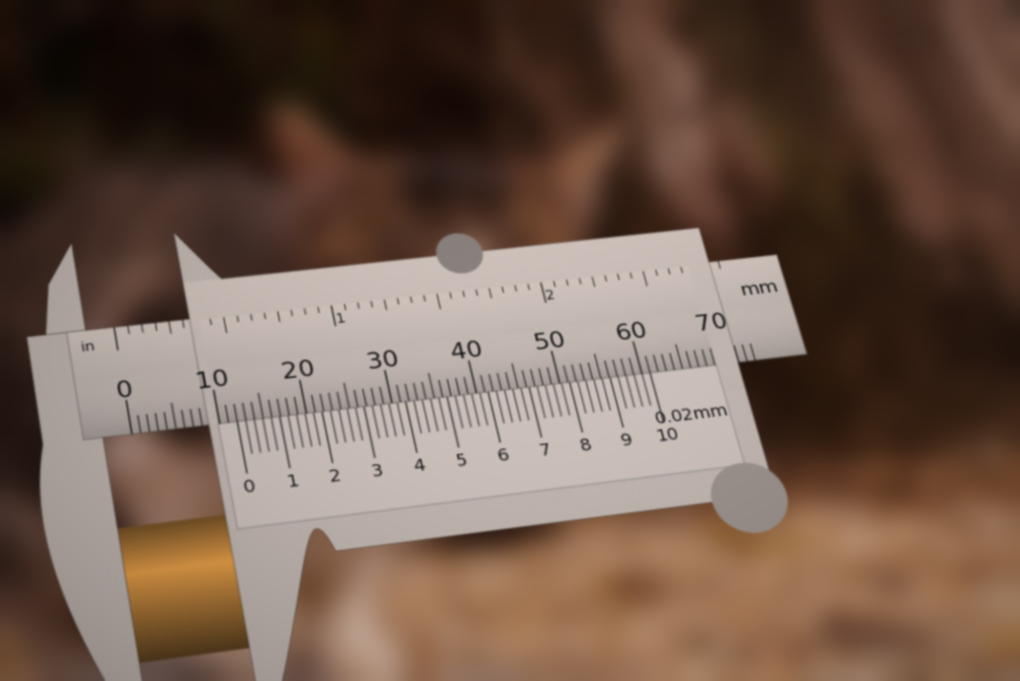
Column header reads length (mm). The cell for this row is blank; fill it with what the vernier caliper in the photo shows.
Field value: 12.0 mm
